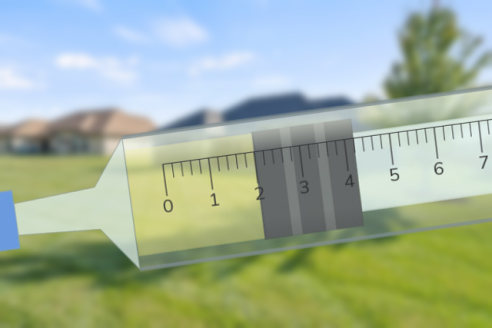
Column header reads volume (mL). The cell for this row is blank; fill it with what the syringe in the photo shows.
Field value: 2 mL
